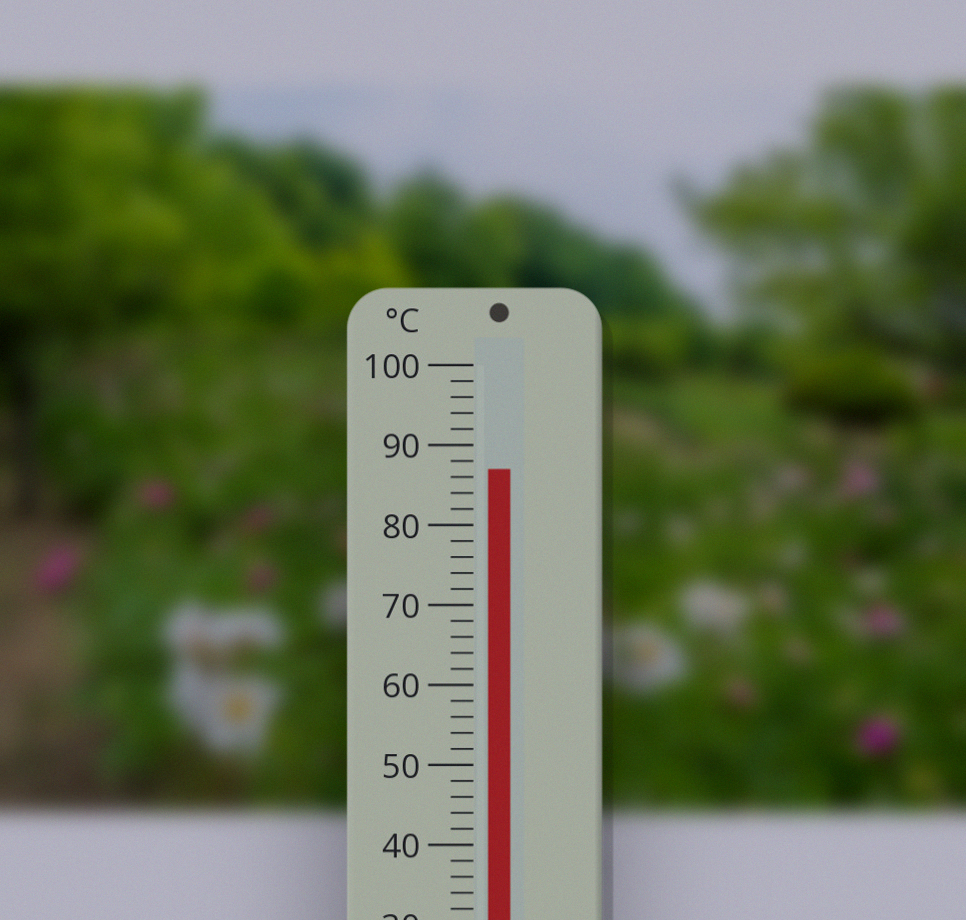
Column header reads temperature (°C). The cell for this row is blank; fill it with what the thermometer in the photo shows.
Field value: 87 °C
